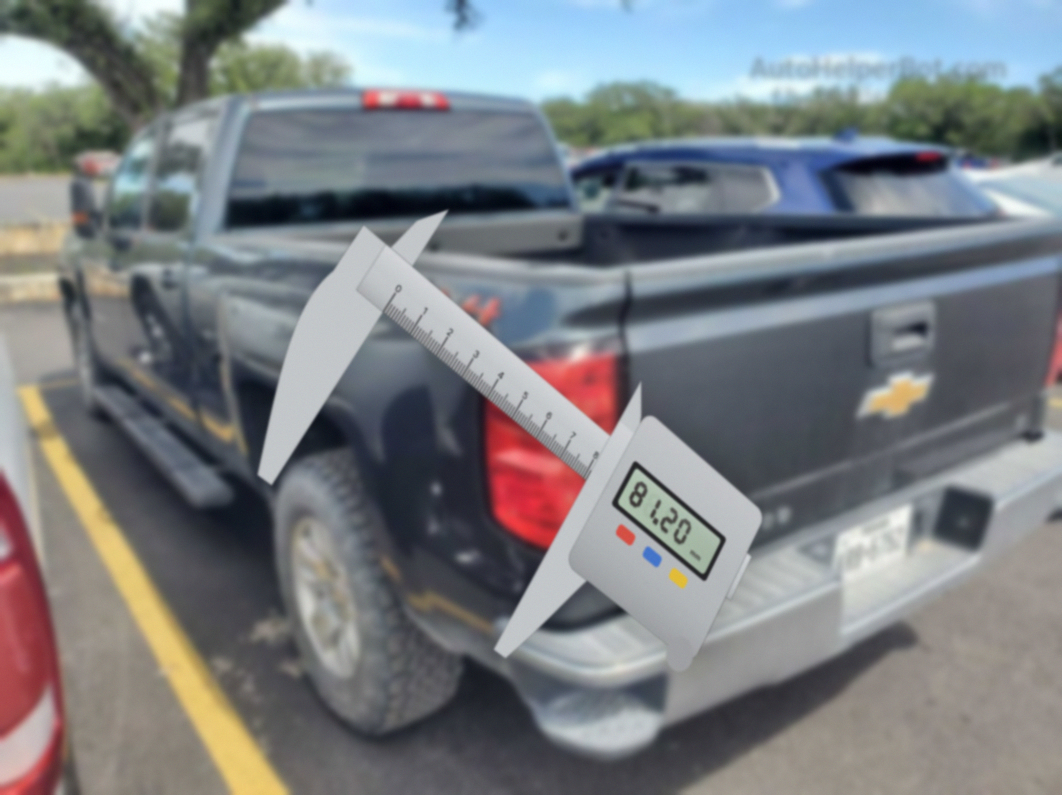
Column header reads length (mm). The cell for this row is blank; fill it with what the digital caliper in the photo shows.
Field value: 81.20 mm
